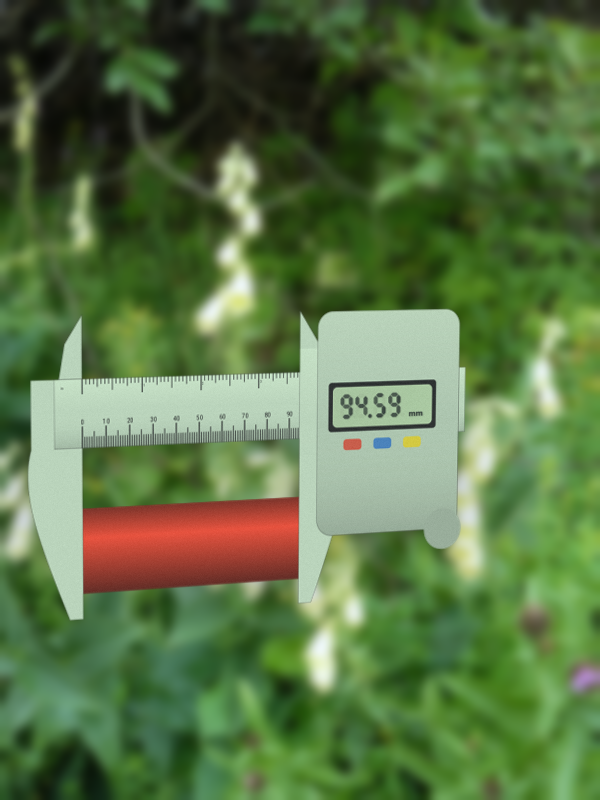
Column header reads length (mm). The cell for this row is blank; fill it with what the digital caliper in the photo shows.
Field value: 94.59 mm
